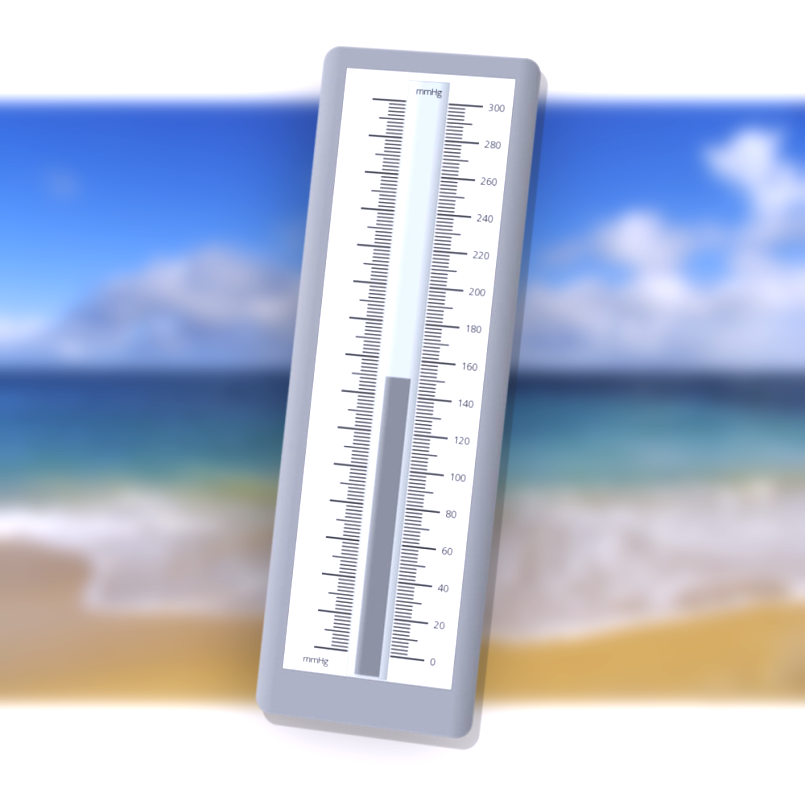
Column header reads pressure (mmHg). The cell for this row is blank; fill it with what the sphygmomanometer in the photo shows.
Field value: 150 mmHg
